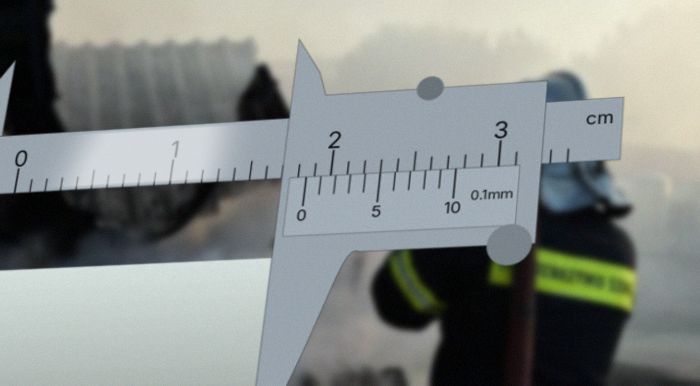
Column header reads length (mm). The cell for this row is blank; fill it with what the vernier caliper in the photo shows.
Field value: 18.5 mm
